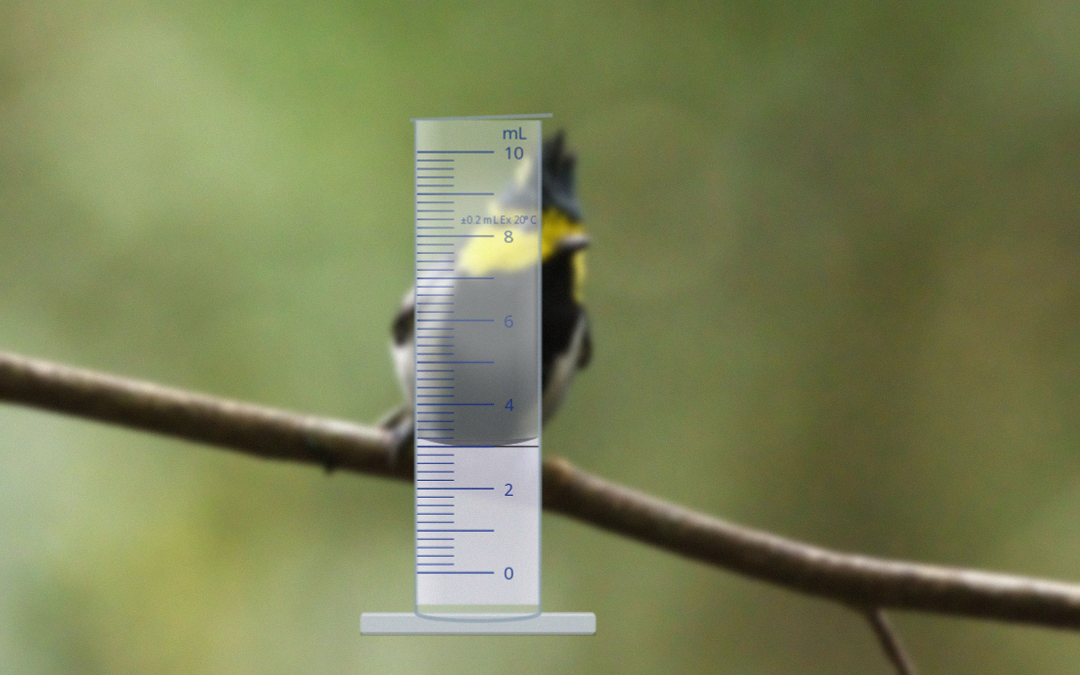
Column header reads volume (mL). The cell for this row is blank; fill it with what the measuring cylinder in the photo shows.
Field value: 3 mL
